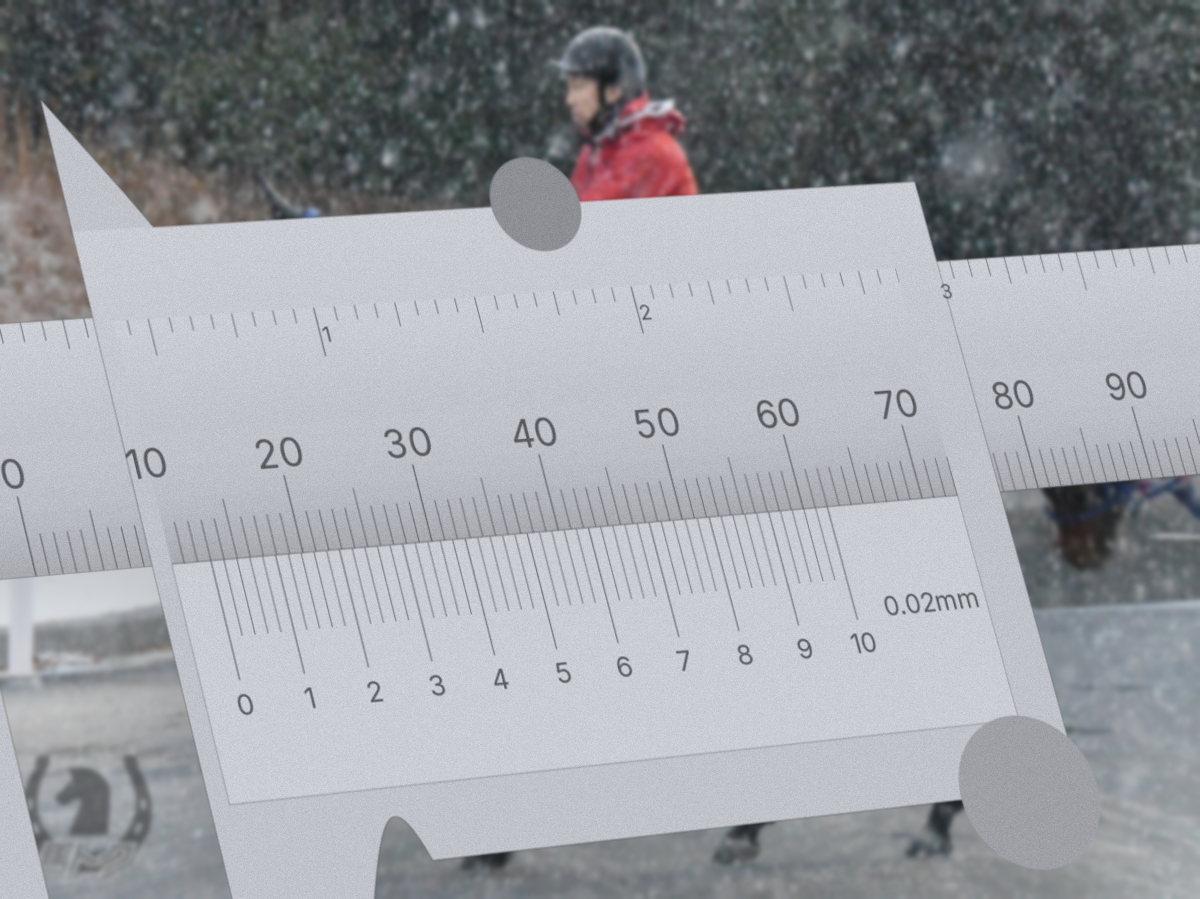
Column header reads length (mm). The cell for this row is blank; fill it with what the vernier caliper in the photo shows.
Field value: 13.0 mm
